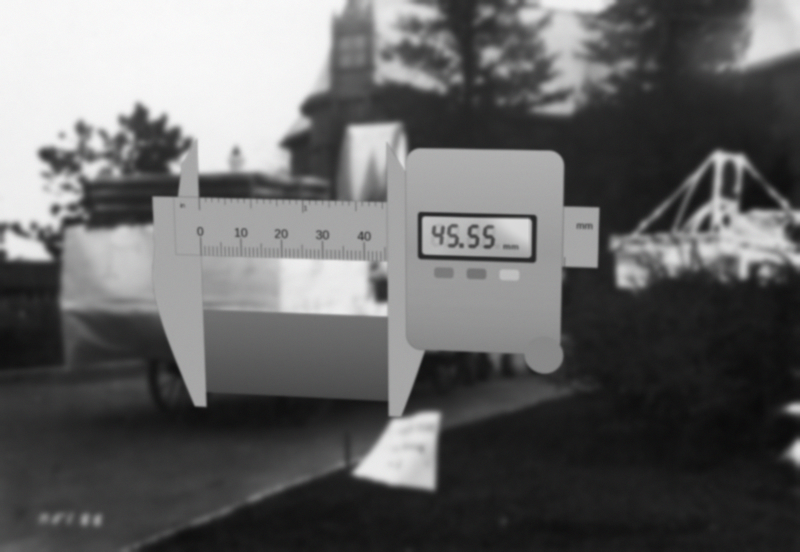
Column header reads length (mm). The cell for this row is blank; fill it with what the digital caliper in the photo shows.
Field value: 45.55 mm
